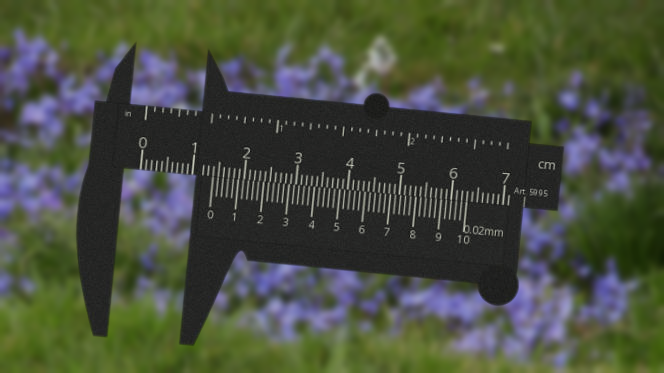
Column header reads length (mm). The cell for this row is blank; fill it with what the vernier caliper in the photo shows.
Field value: 14.0 mm
